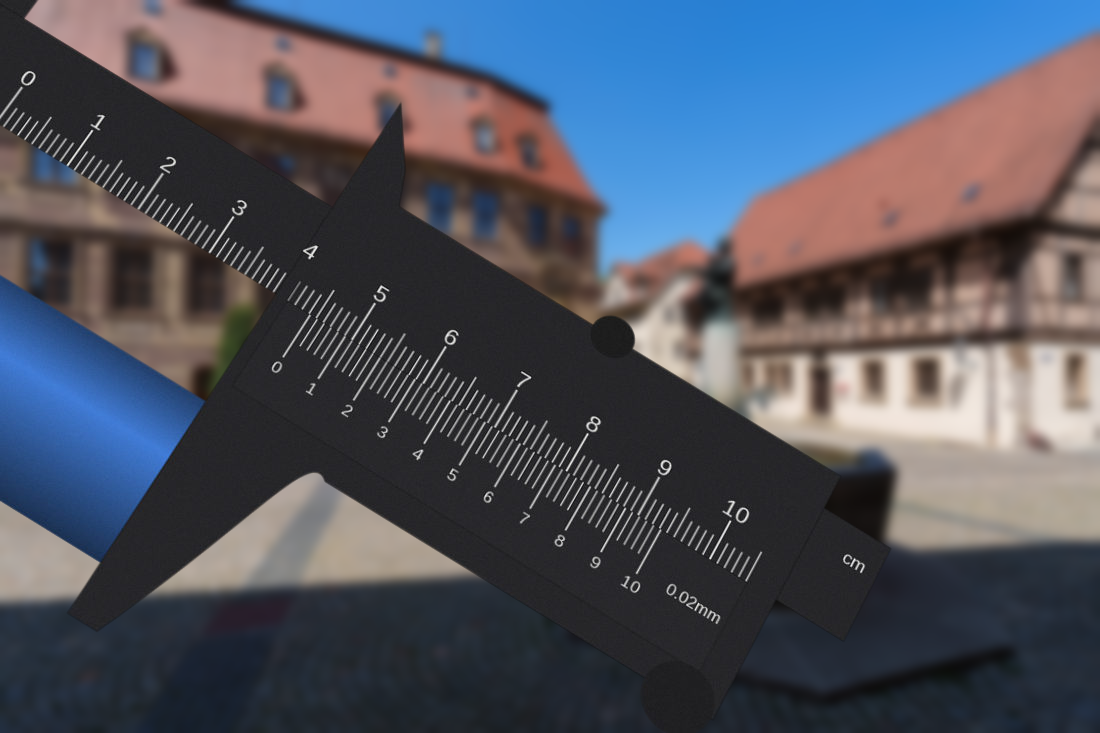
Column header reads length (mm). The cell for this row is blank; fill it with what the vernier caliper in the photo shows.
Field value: 44.2 mm
